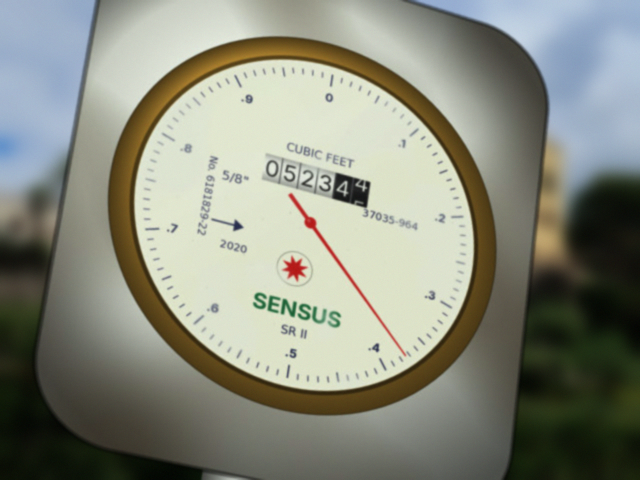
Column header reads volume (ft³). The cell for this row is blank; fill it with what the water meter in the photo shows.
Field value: 52344.37 ft³
